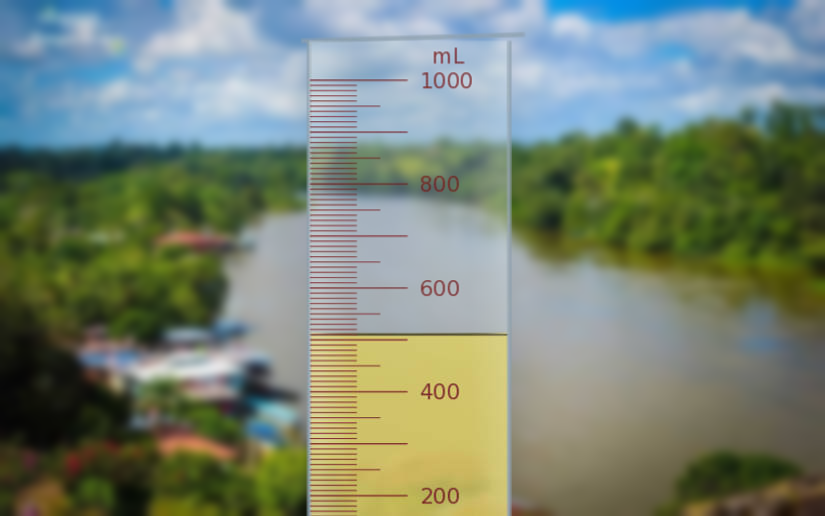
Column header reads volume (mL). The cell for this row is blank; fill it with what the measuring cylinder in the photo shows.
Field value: 510 mL
